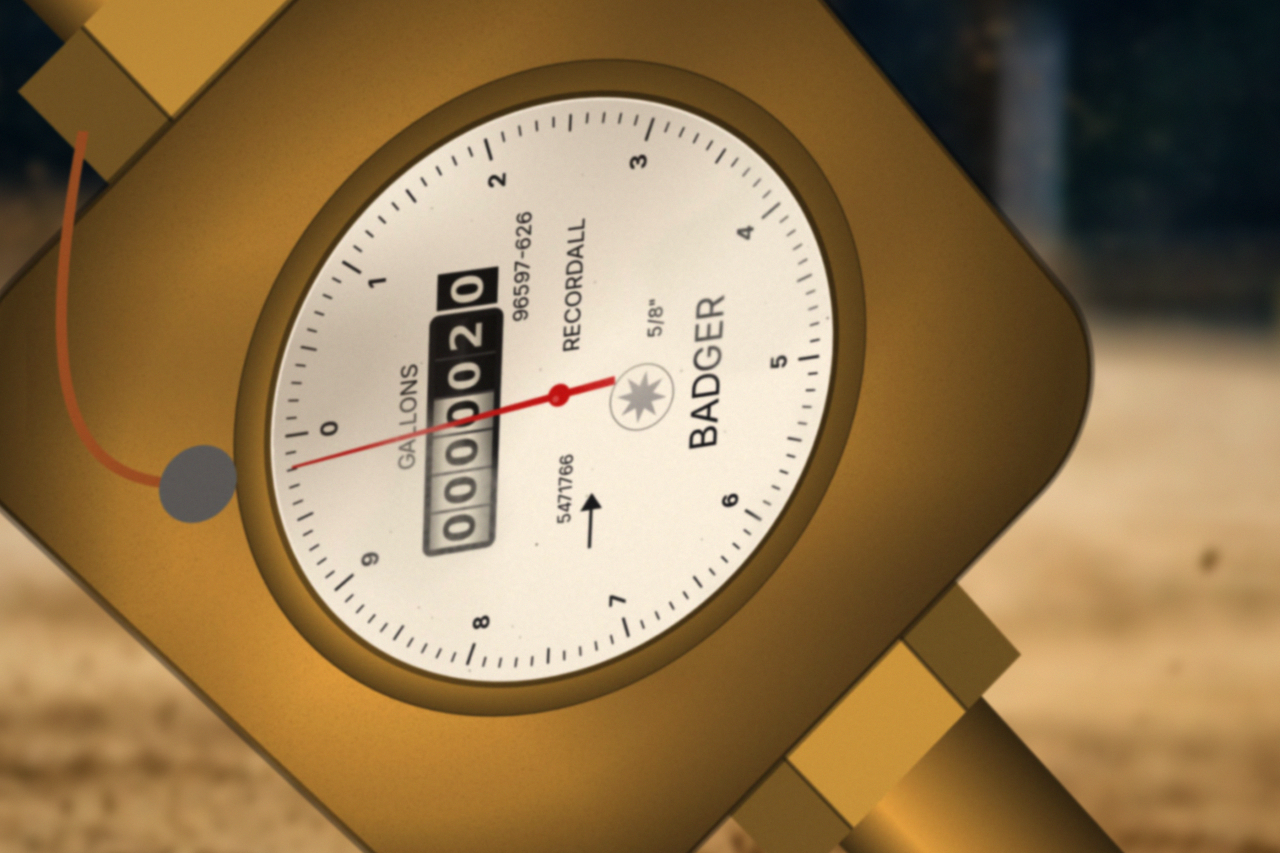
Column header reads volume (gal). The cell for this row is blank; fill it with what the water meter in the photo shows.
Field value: 19.8 gal
